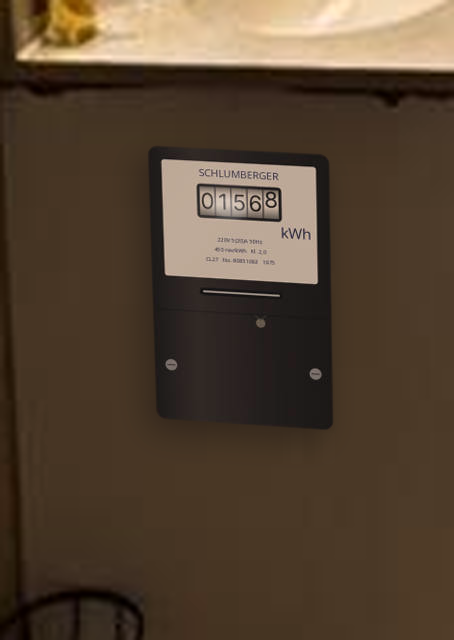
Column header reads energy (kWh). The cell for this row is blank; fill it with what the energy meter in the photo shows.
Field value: 1568 kWh
